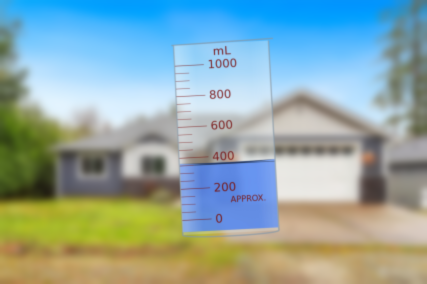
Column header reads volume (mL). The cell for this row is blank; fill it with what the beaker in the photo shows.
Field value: 350 mL
